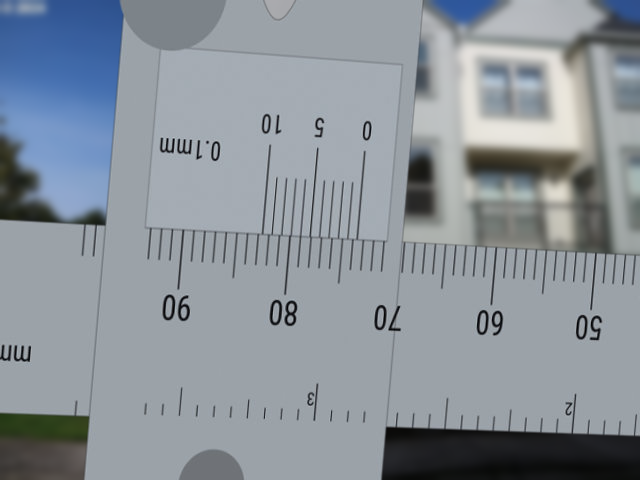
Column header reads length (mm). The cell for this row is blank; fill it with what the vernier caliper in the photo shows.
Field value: 73.6 mm
